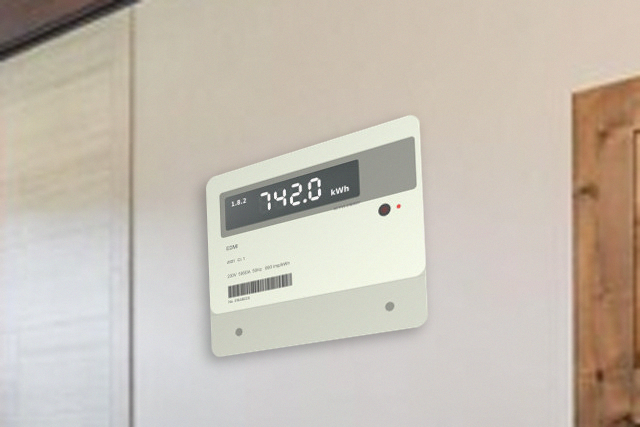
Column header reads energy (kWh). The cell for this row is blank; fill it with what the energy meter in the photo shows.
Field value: 742.0 kWh
